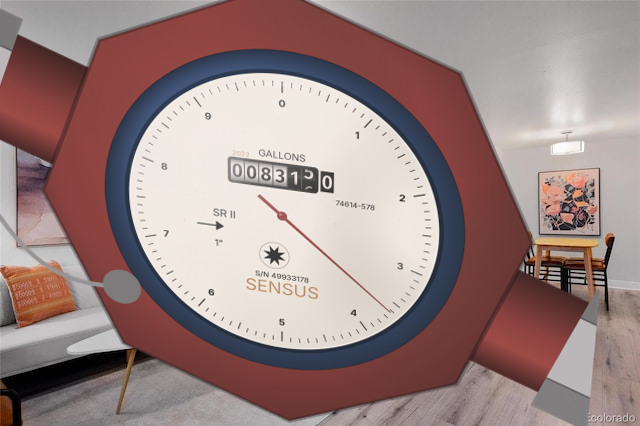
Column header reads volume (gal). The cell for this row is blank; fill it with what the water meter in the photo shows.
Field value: 83153.6 gal
